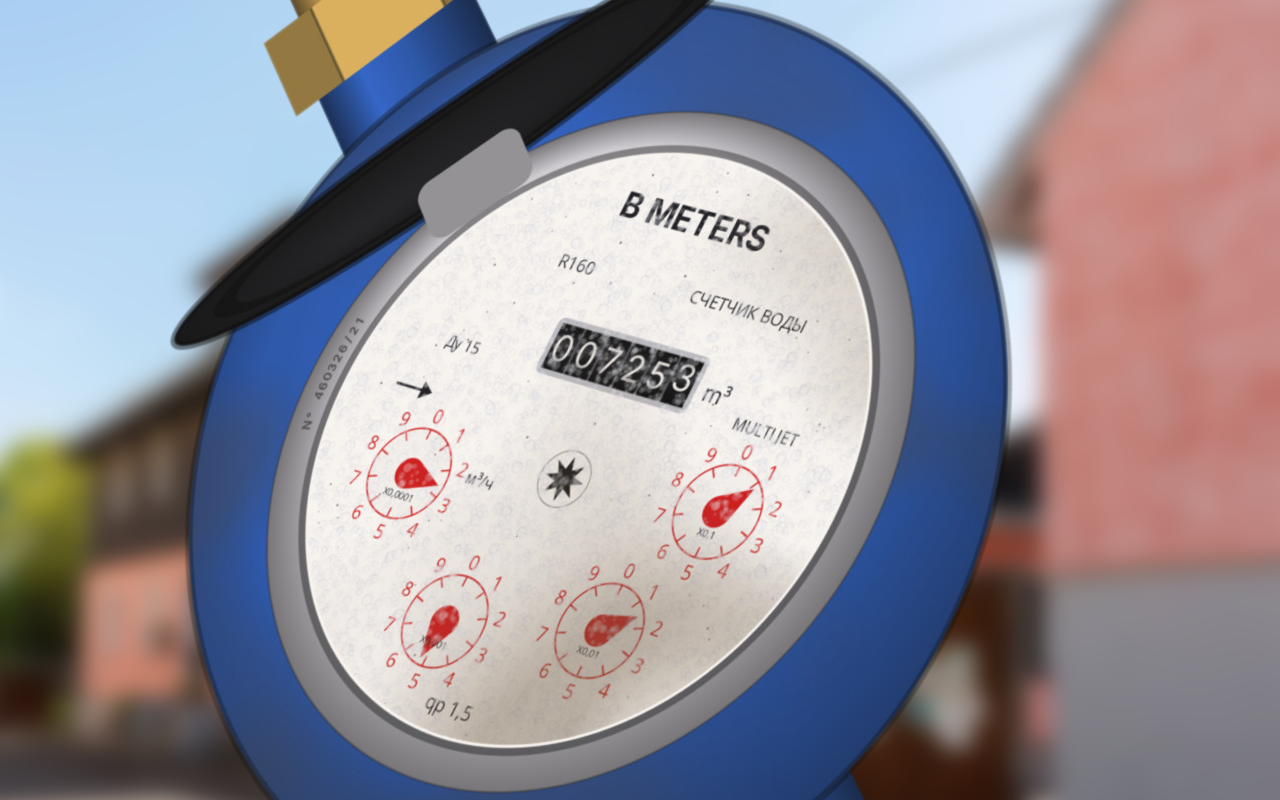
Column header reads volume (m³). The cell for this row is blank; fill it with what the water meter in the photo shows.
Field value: 7253.1152 m³
